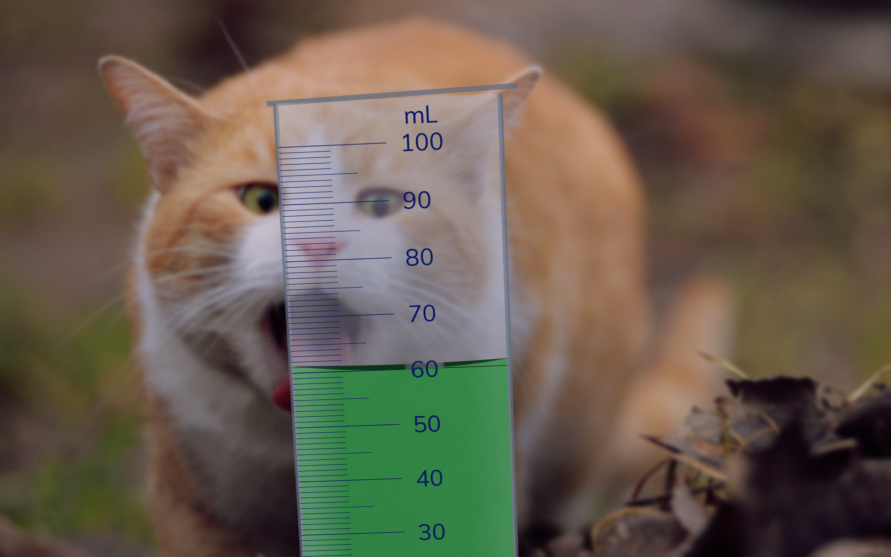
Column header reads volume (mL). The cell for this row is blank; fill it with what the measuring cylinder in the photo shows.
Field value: 60 mL
